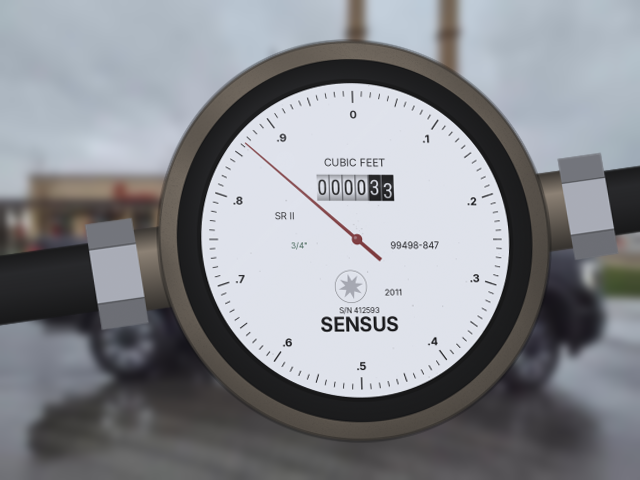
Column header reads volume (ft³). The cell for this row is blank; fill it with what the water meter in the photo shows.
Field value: 32.86 ft³
